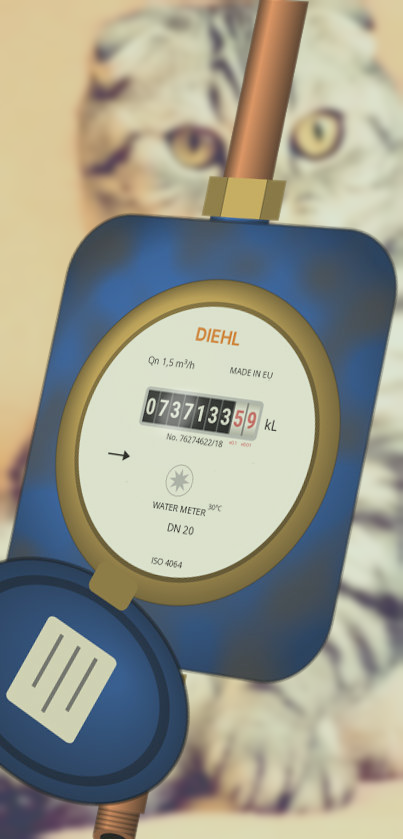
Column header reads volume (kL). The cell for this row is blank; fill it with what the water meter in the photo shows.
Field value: 737133.59 kL
